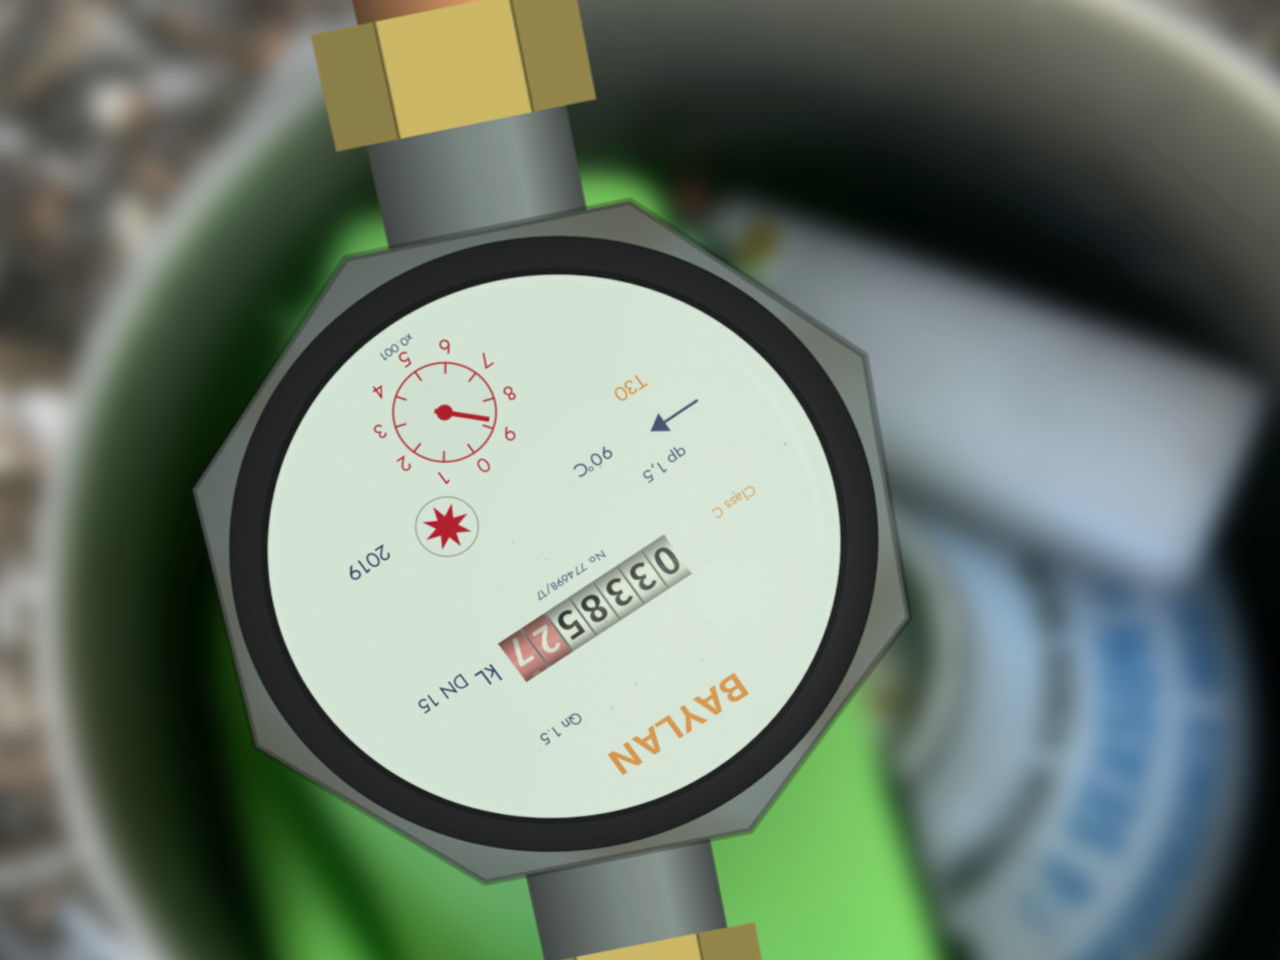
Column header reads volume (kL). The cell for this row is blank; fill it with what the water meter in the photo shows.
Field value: 3385.268 kL
